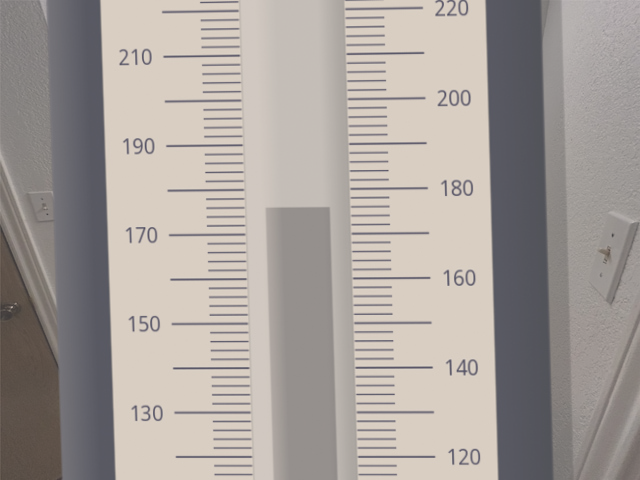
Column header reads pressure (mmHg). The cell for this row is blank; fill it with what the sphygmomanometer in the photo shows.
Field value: 176 mmHg
